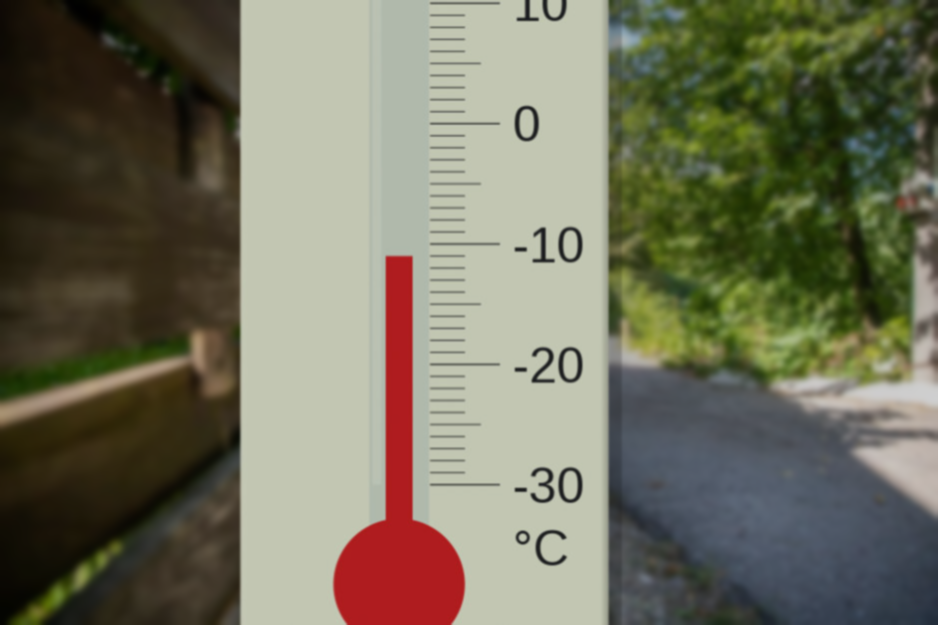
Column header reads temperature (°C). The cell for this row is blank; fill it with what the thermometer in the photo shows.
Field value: -11 °C
